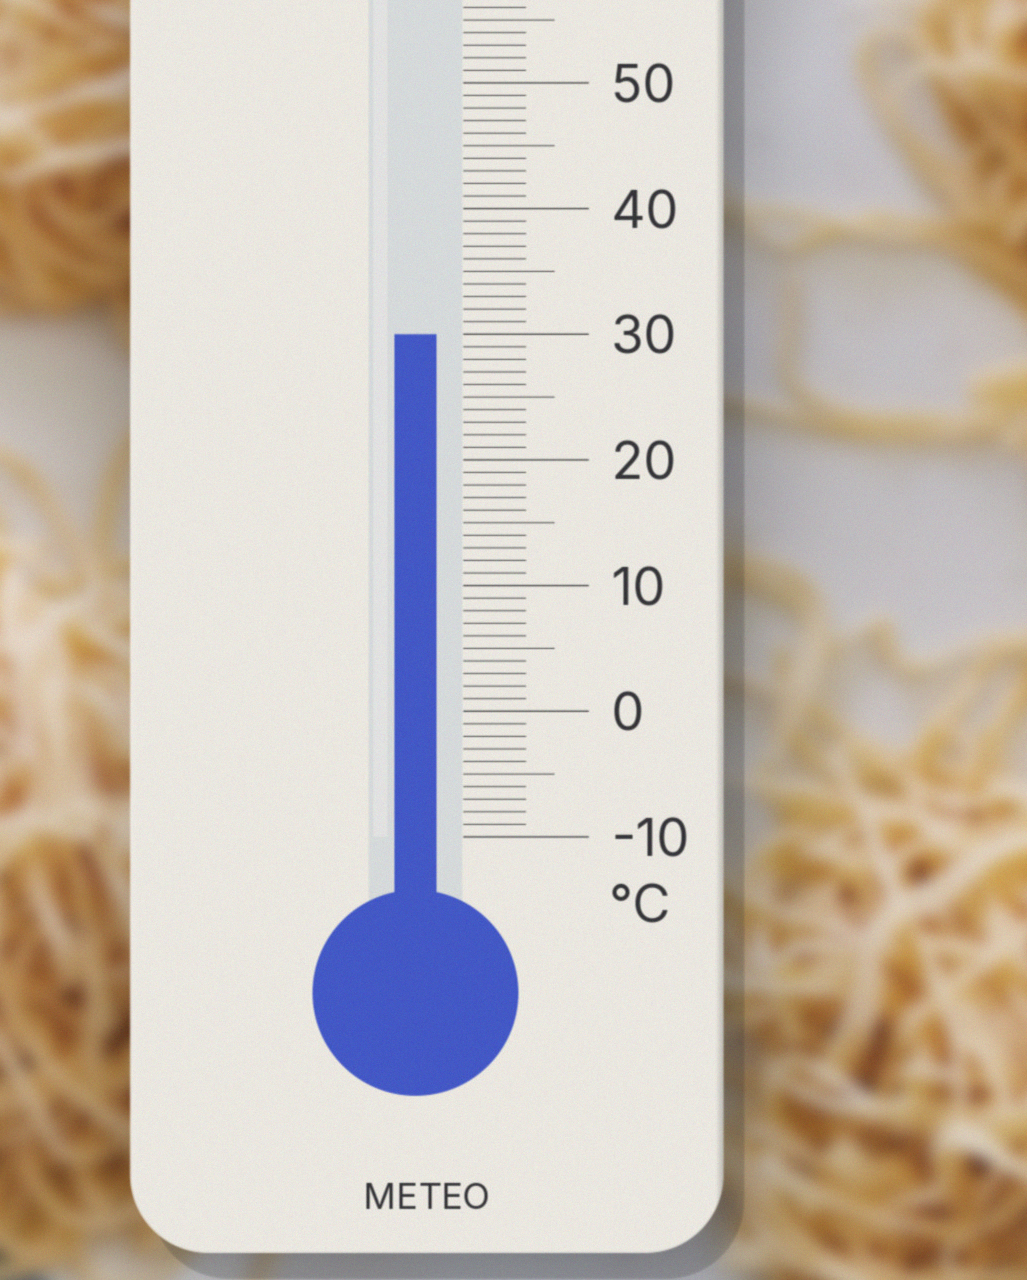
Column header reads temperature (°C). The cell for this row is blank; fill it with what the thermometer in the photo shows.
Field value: 30 °C
